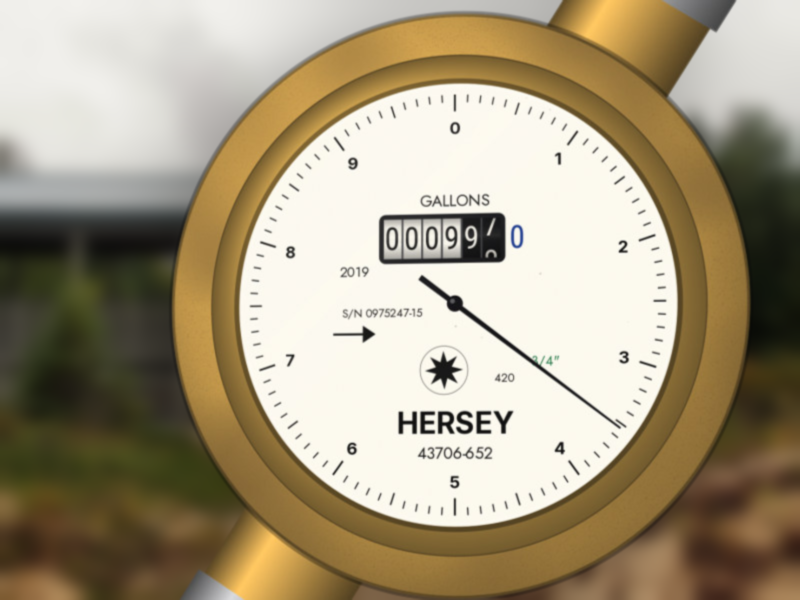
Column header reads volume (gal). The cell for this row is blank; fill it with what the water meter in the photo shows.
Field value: 9973.5 gal
